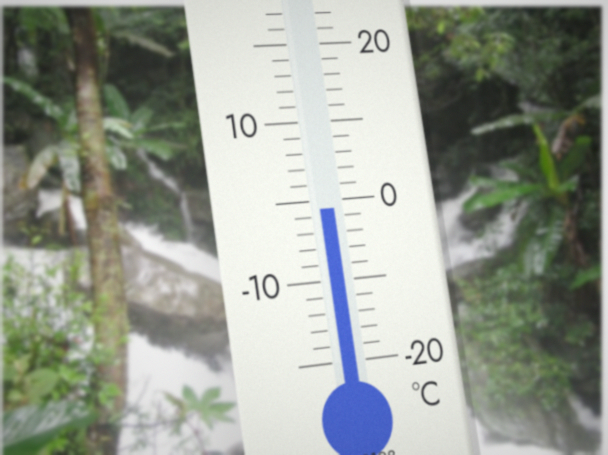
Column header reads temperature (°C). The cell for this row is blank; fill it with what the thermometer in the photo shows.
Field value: -1 °C
